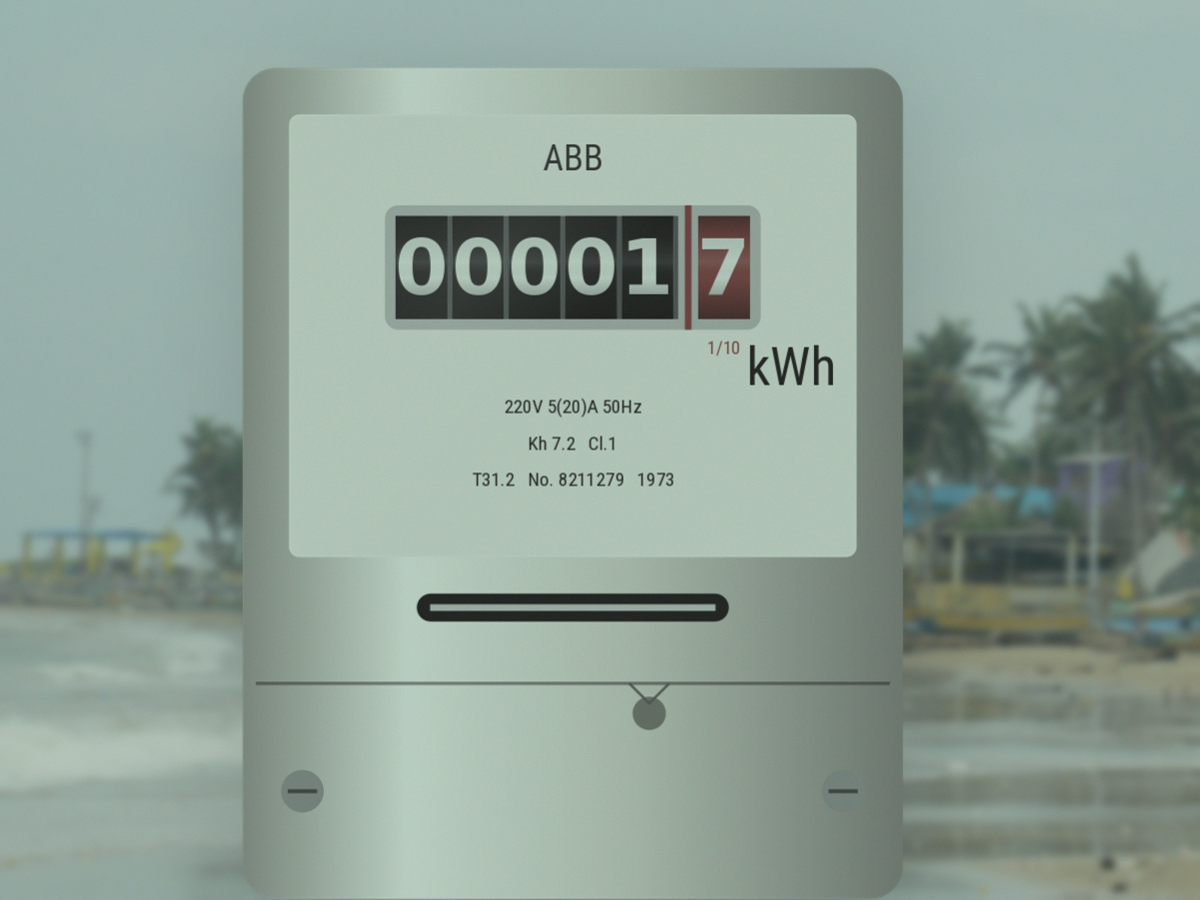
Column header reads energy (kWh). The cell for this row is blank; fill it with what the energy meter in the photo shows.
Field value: 1.7 kWh
